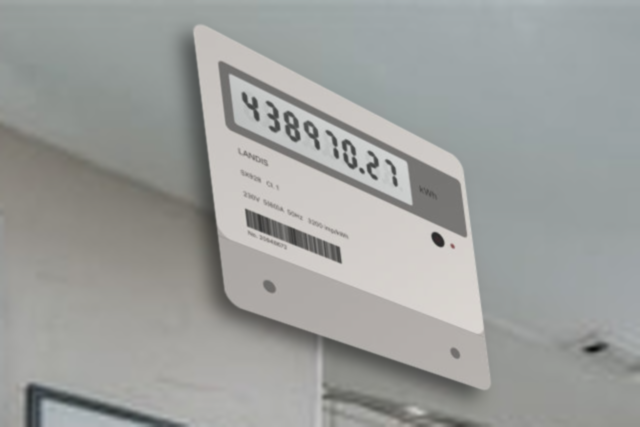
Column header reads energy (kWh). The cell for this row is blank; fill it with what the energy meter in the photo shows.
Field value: 438970.27 kWh
